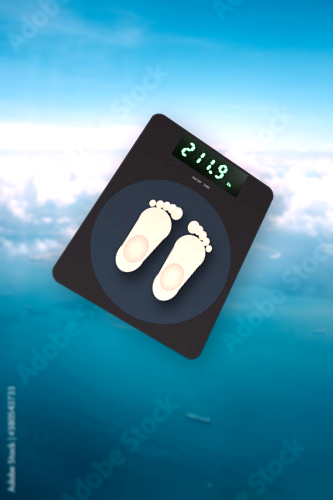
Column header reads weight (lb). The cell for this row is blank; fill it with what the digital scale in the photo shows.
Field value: 211.9 lb
